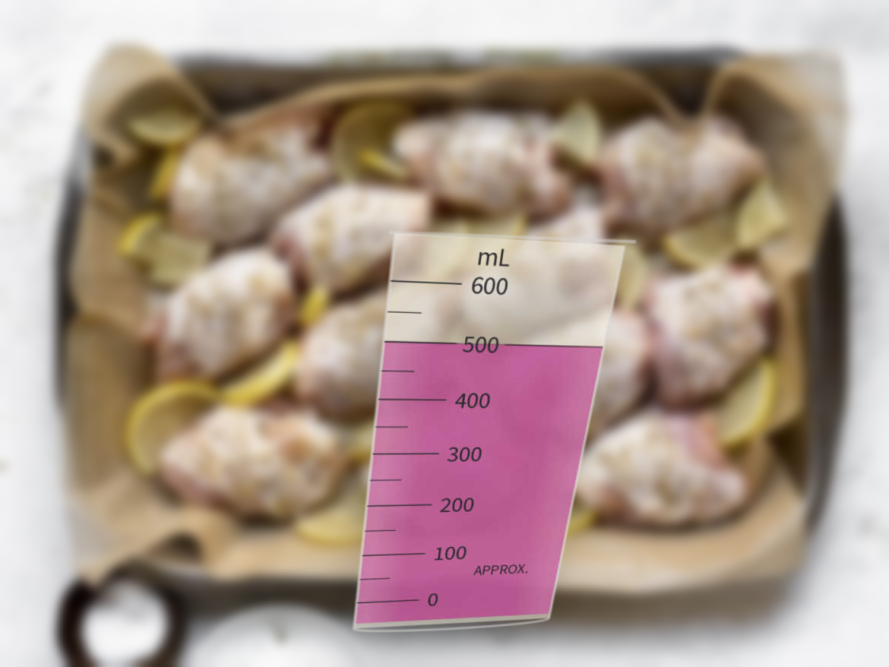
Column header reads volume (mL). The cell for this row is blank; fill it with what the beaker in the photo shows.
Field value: 500 mL
